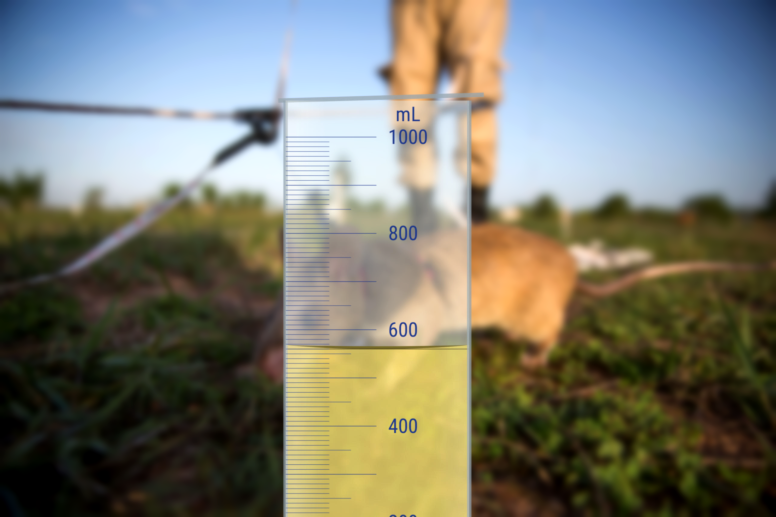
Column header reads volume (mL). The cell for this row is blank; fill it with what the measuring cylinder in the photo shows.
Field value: 560 mL
